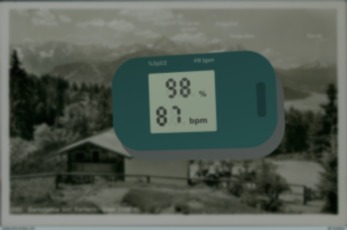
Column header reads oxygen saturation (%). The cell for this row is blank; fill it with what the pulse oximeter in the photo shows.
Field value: 98 %
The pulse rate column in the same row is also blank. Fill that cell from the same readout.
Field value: 87 bpm
